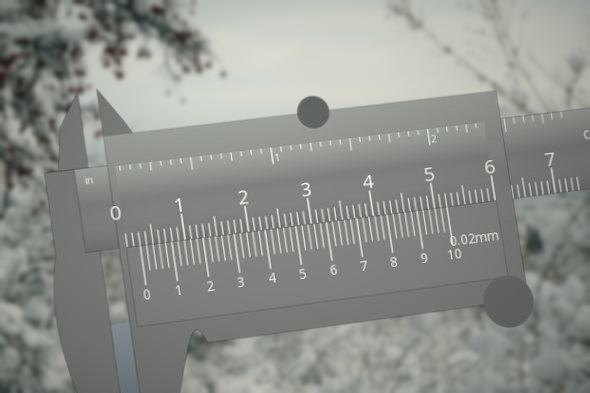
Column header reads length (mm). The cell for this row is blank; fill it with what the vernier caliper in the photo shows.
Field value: 3.0 mm
